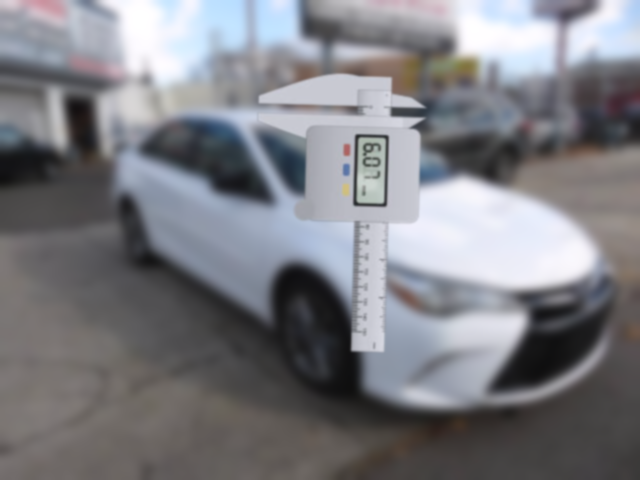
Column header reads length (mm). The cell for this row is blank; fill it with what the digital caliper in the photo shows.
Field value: 6.07 mm
